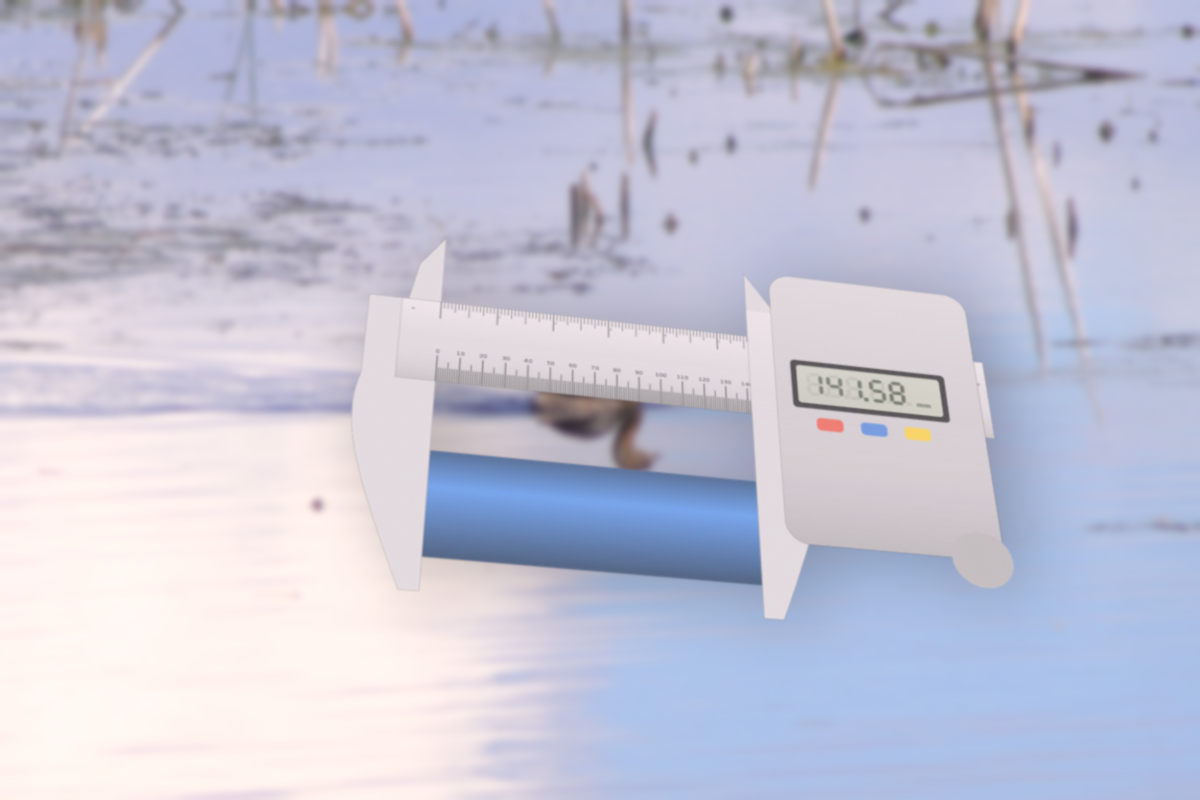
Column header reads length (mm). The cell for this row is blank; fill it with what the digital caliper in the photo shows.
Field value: 141.58 mm
